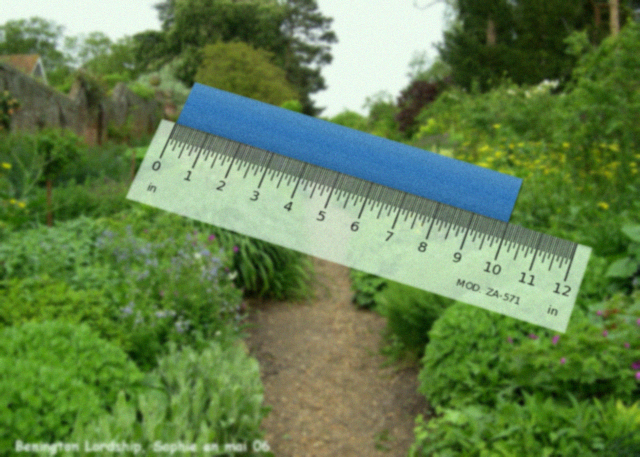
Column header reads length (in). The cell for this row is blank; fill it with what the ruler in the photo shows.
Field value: 10 in
